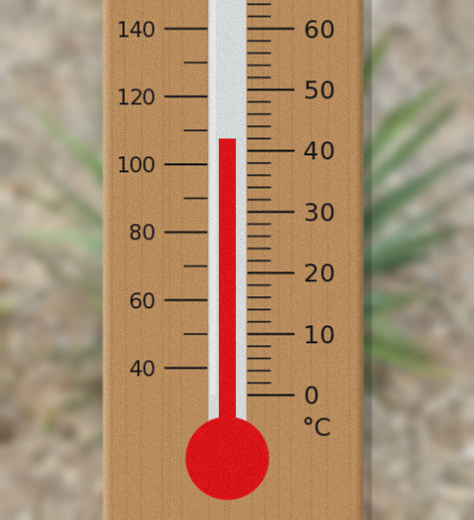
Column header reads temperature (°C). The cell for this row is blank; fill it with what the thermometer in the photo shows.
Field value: 42 °C
